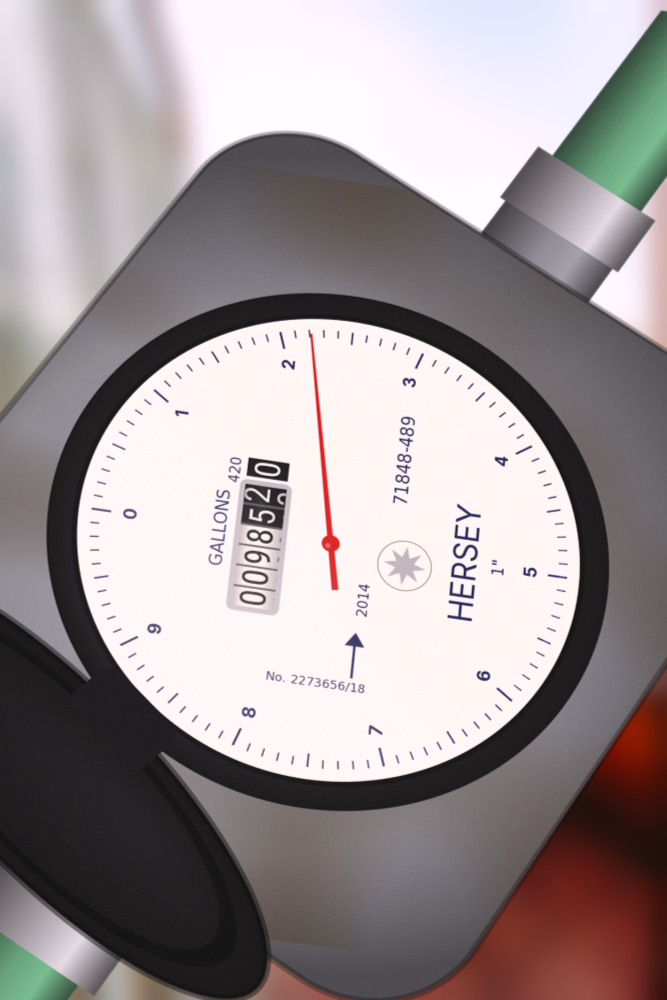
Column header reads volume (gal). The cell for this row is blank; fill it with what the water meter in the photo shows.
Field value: 98522.2 gal
